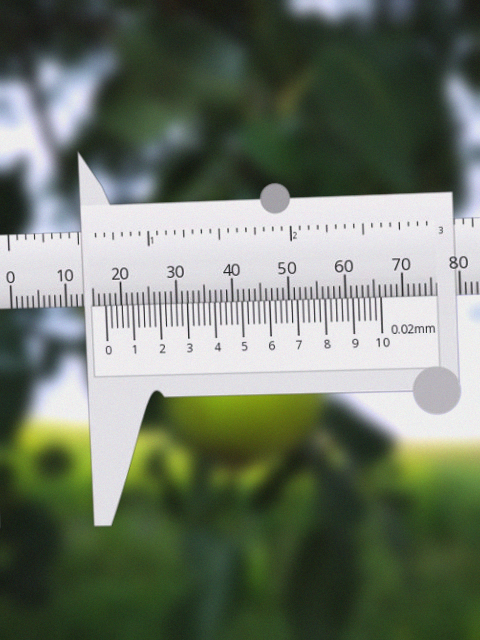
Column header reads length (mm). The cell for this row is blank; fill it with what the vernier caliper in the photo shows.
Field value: 17.2 mm
